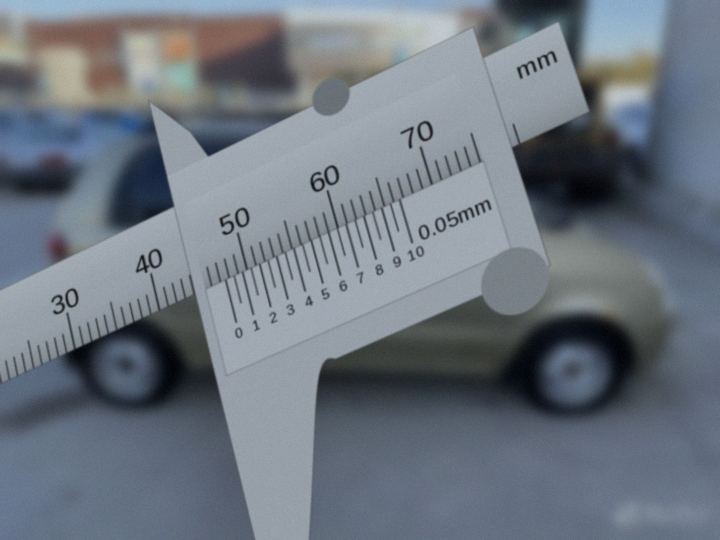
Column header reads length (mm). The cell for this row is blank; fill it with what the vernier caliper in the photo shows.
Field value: 47.6 mm
